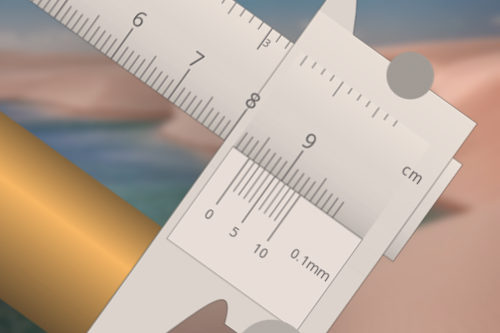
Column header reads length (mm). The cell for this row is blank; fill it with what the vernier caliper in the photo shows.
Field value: 84.4 mm
